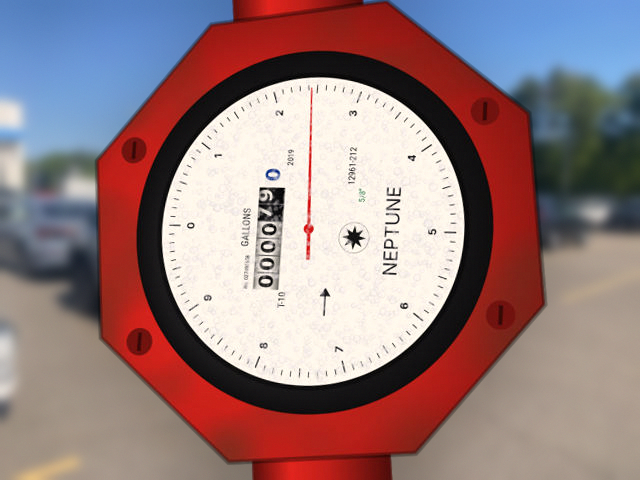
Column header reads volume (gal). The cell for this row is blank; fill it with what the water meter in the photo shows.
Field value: 792.4 gal
